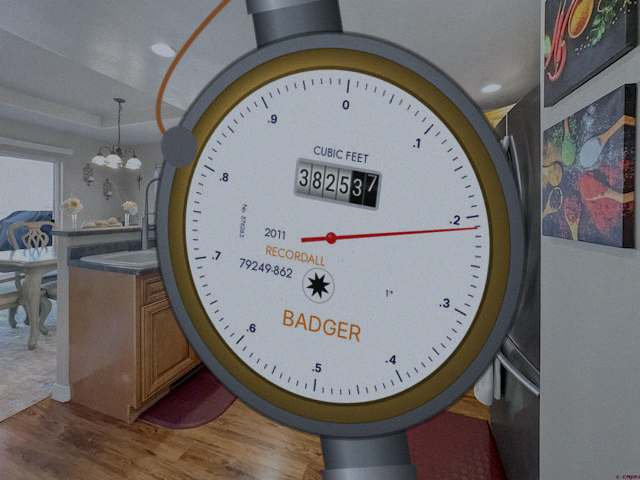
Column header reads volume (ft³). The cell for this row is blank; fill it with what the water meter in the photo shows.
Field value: 382537.21 ft³
